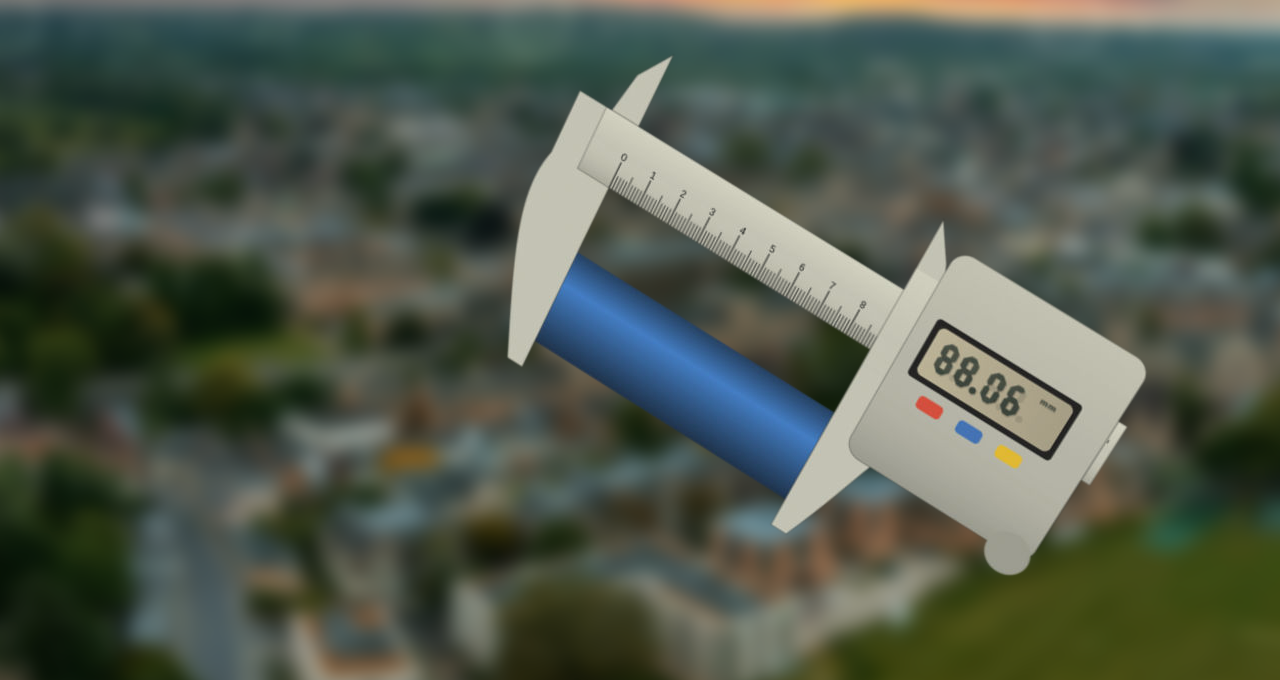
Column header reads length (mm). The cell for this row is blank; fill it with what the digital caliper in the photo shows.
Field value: 88.06 mm
